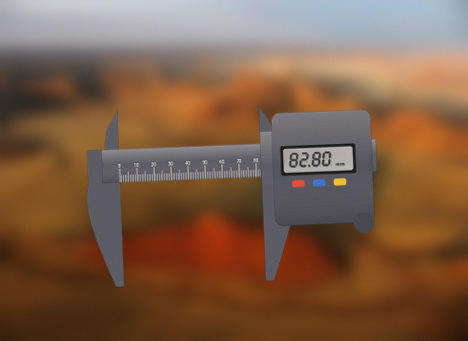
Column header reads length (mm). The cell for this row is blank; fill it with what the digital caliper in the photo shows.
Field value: 82.80 mm
